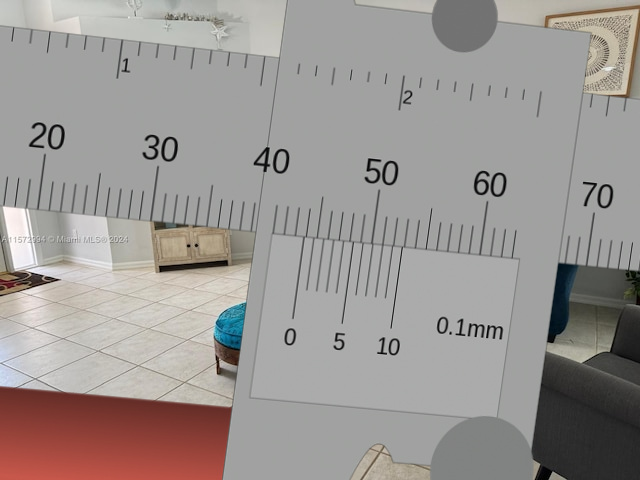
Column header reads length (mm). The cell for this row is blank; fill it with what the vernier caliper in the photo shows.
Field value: 43.8 mm
